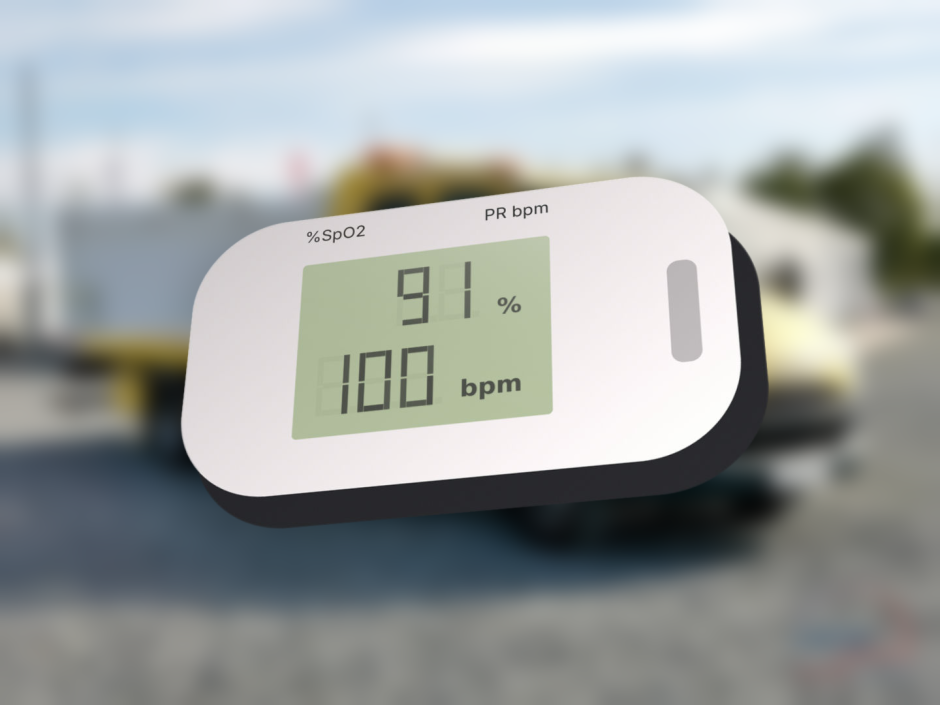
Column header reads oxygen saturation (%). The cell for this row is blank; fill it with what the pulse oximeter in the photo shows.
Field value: 91 %
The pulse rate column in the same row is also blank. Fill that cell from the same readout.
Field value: 100 bpm
